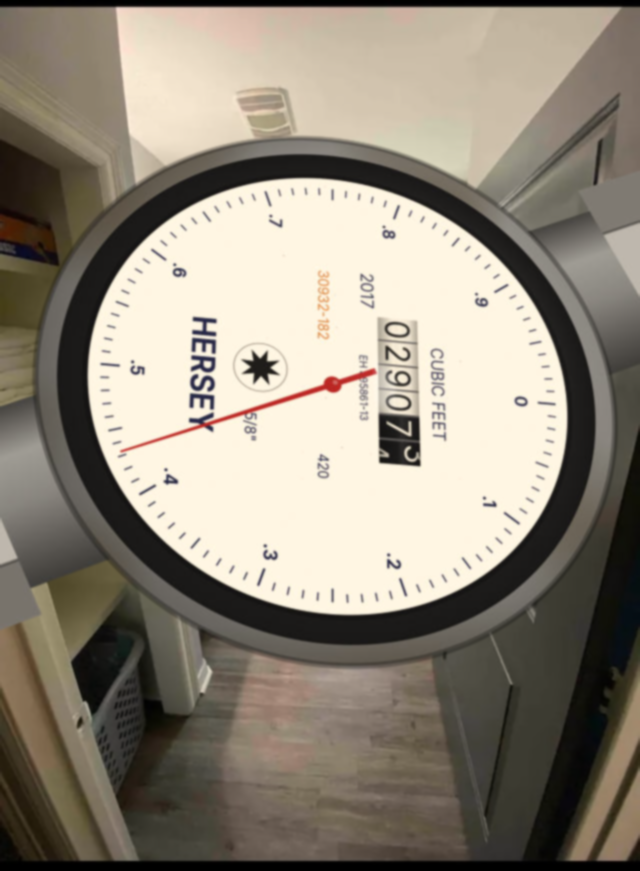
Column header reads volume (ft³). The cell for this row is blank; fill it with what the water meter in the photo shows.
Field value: 29073.43 ft³
